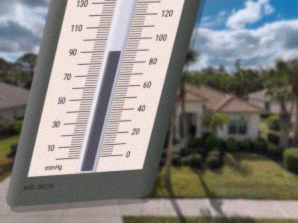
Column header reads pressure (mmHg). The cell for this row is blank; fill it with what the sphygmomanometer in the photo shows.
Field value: 90 mmHg
